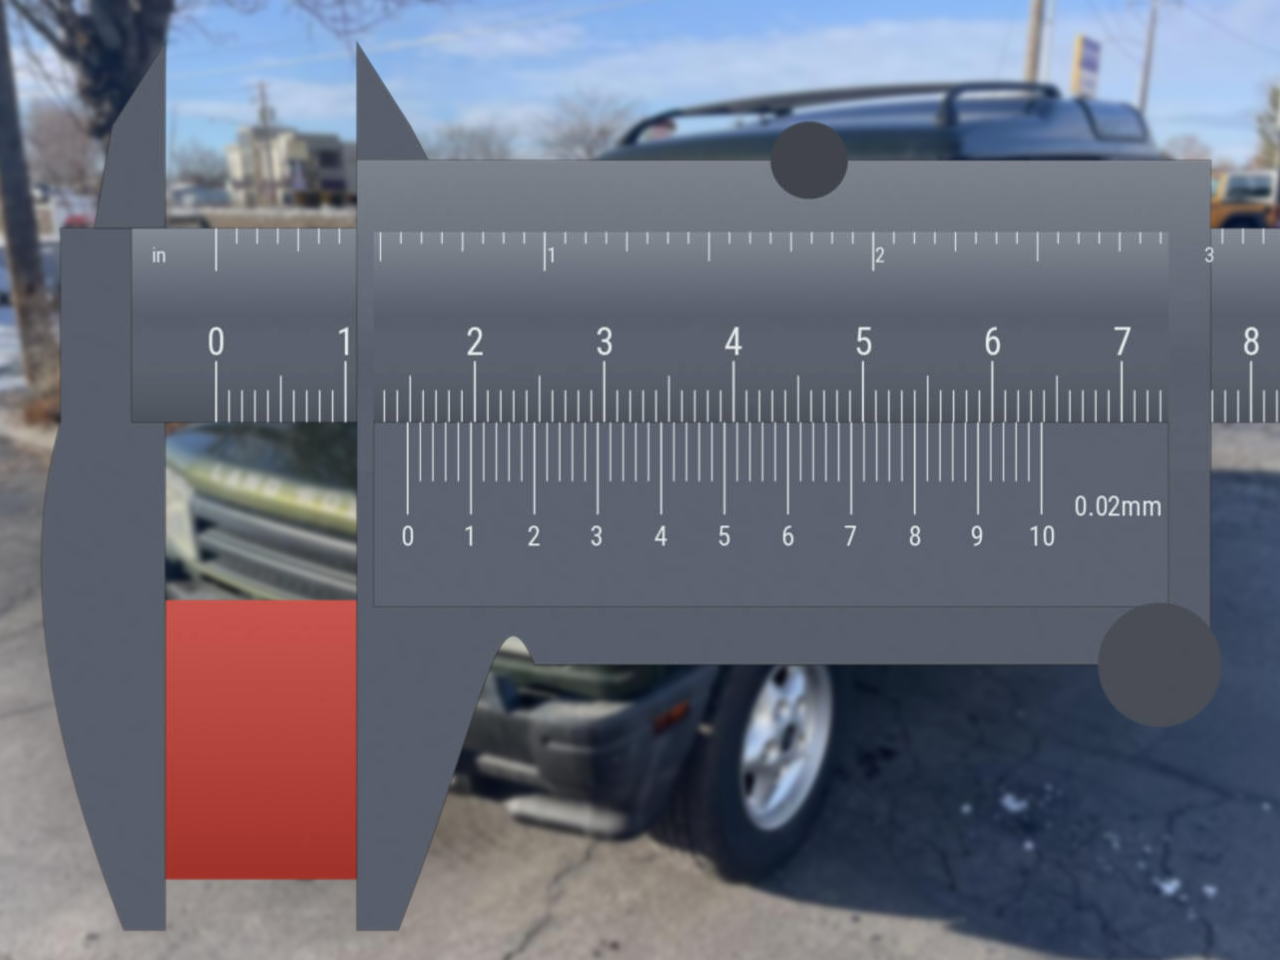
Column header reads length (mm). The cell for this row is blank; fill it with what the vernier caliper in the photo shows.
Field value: 14.8 mm
